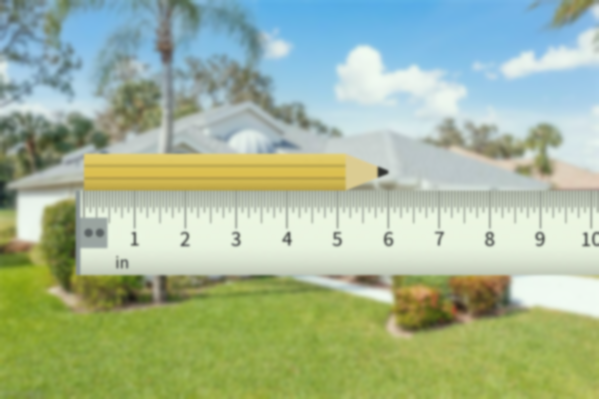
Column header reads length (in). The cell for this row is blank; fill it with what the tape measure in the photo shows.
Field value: 6 in
